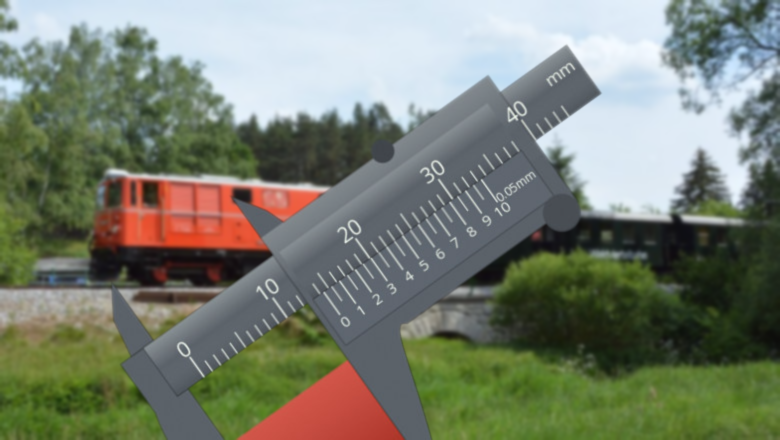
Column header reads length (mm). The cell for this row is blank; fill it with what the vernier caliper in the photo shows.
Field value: 14.4 mm
